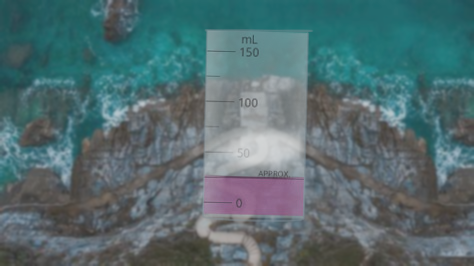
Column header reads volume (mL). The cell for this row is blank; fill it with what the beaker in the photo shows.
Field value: 25 mL
